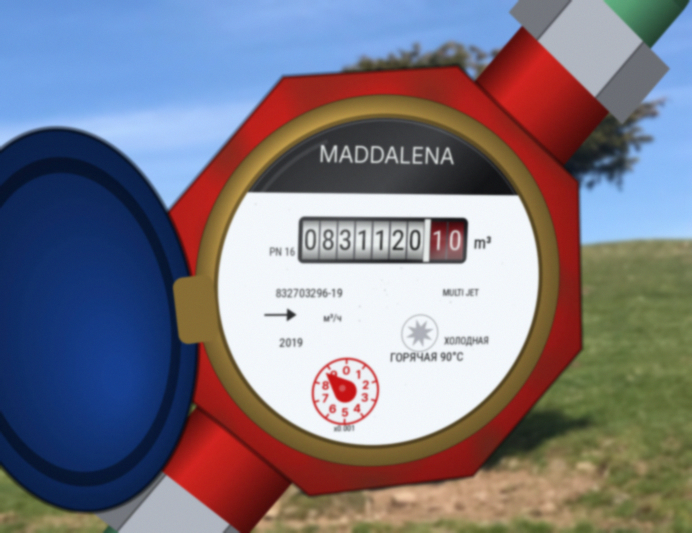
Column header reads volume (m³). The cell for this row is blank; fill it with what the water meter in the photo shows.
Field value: 831120.108 m³
